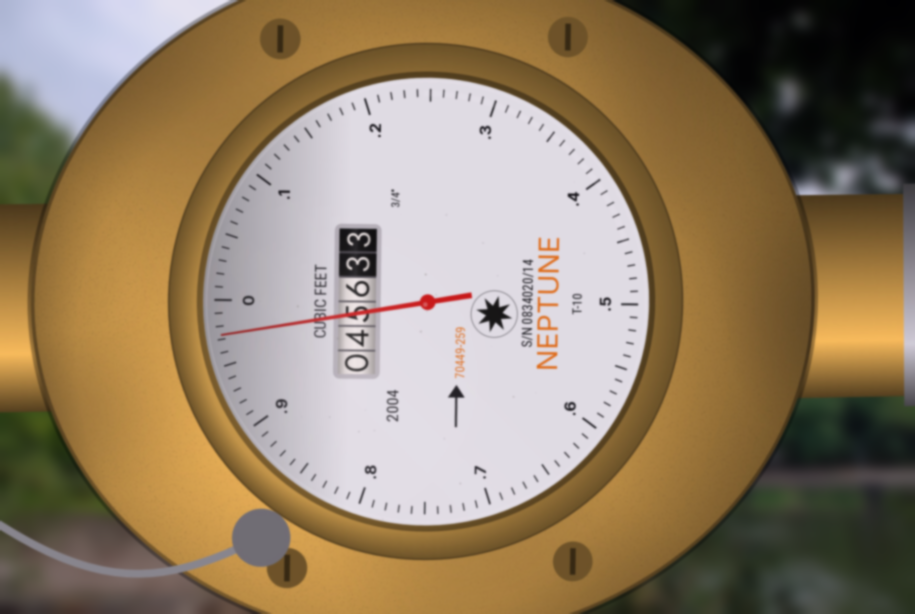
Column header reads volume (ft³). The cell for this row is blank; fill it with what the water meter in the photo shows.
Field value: 45632.97 ft³
